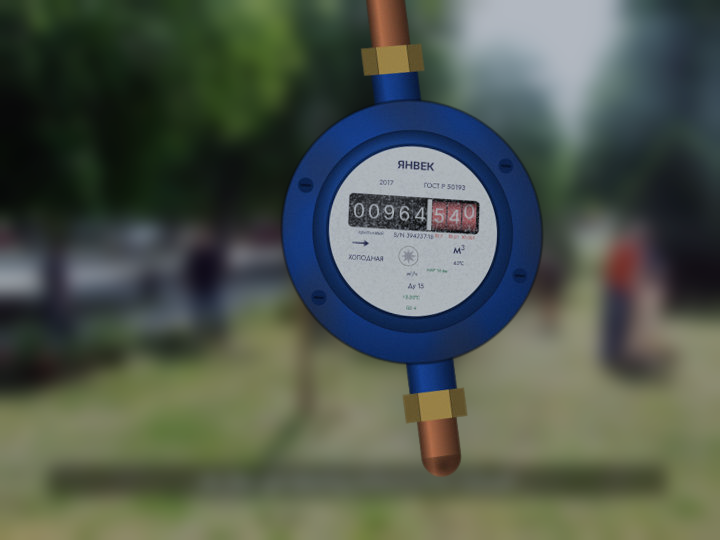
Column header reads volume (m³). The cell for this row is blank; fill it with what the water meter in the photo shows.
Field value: 964.540 m³
